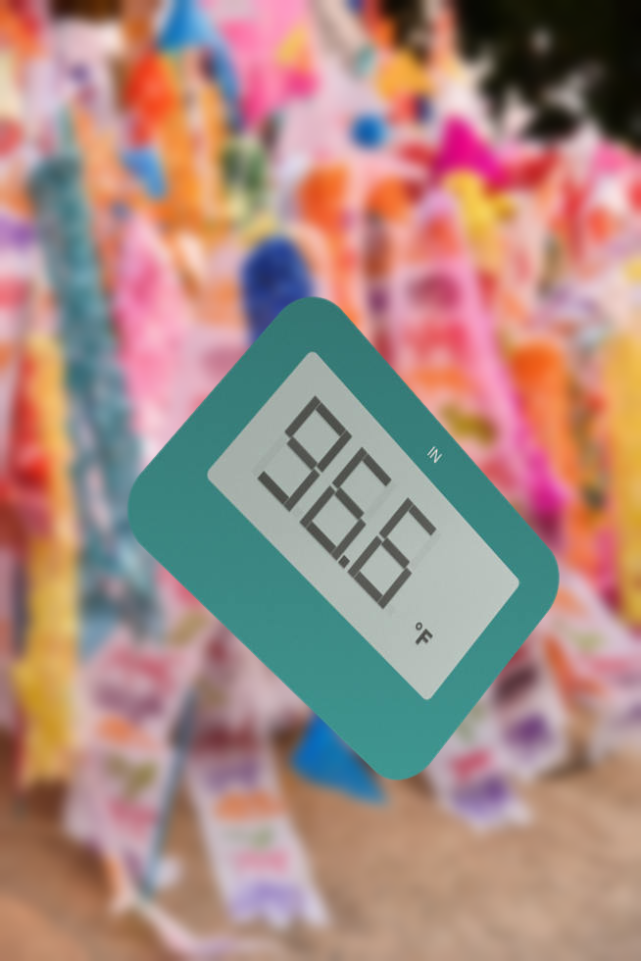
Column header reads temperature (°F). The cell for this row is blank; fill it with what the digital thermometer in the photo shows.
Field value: 96.6 °F
